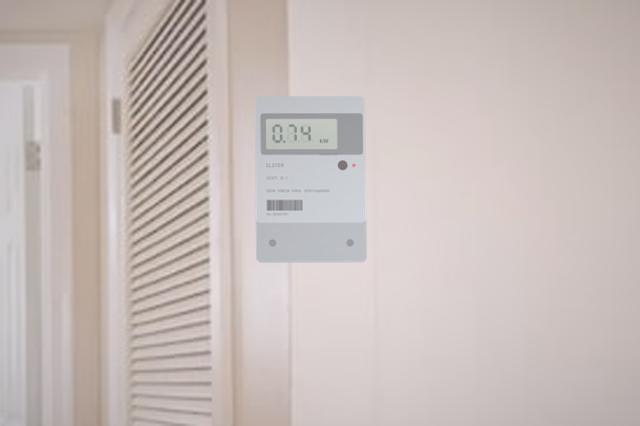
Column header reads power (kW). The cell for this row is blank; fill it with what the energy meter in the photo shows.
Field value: 0.74 kW
